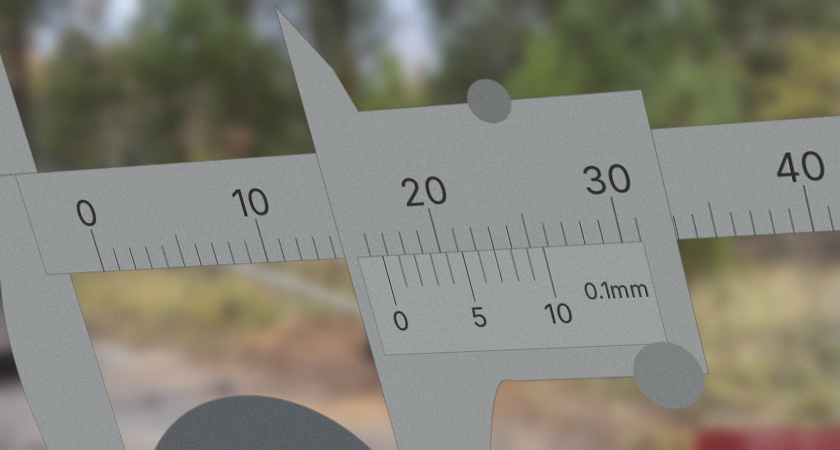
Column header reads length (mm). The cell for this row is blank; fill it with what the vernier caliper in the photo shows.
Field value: 16.7 mm
